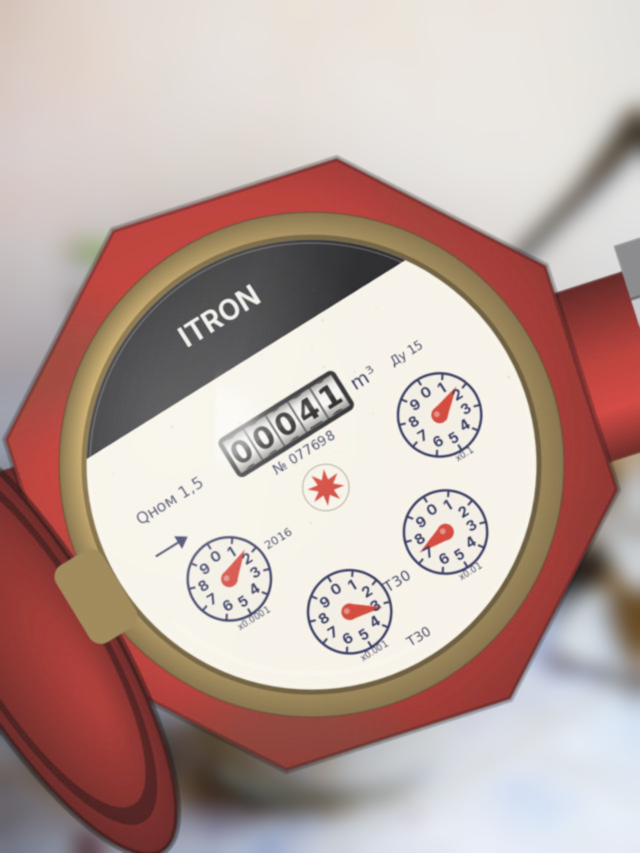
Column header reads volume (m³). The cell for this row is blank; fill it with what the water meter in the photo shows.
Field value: 41.1731 m³
